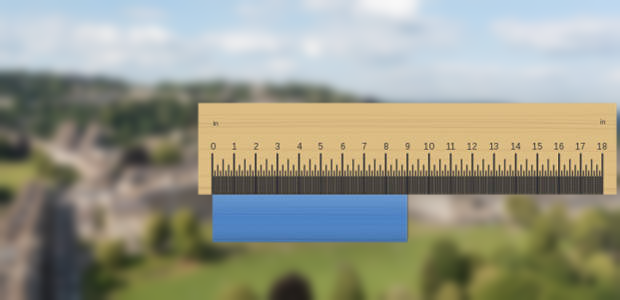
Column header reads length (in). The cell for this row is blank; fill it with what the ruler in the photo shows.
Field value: 9 in
